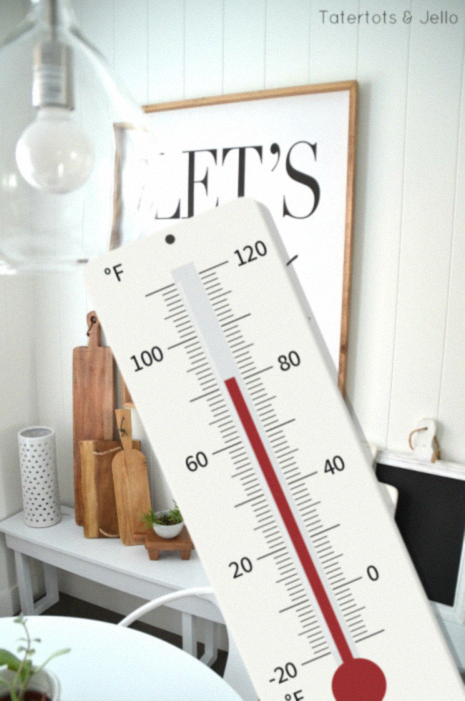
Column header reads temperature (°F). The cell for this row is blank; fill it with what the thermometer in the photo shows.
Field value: 82 °F
